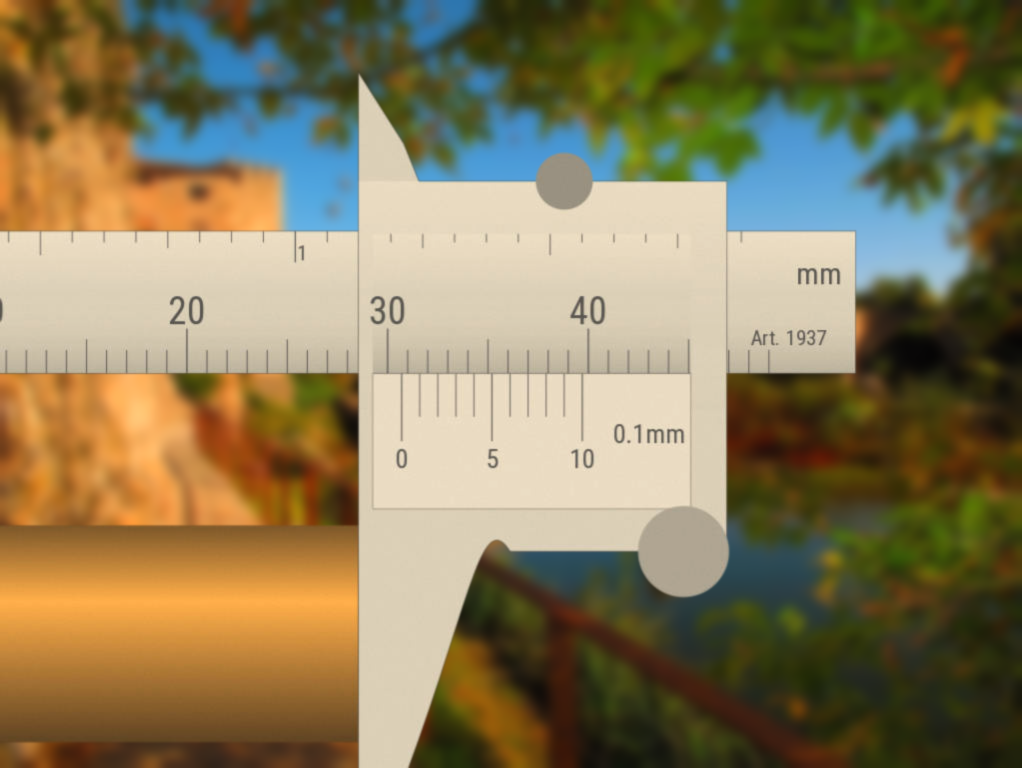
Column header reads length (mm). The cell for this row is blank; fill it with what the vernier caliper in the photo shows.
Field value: 30.7 mm
